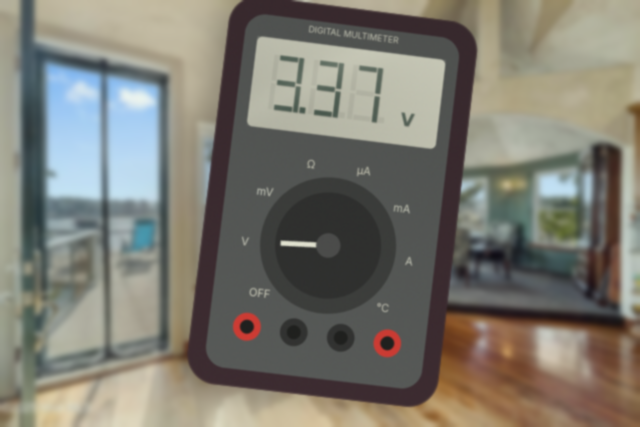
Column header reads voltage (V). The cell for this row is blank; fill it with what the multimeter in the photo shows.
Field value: 3.37 V
